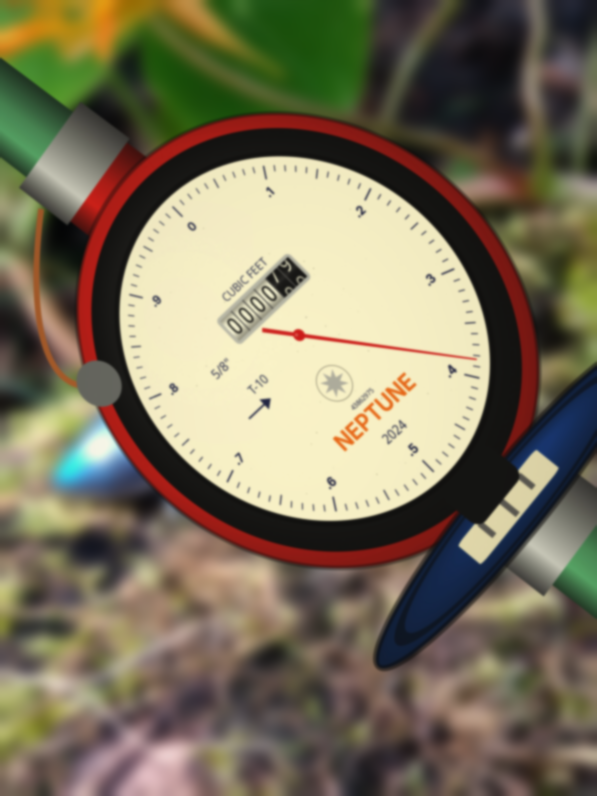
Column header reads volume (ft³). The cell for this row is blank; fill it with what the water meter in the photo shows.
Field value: 79.38 ft³
